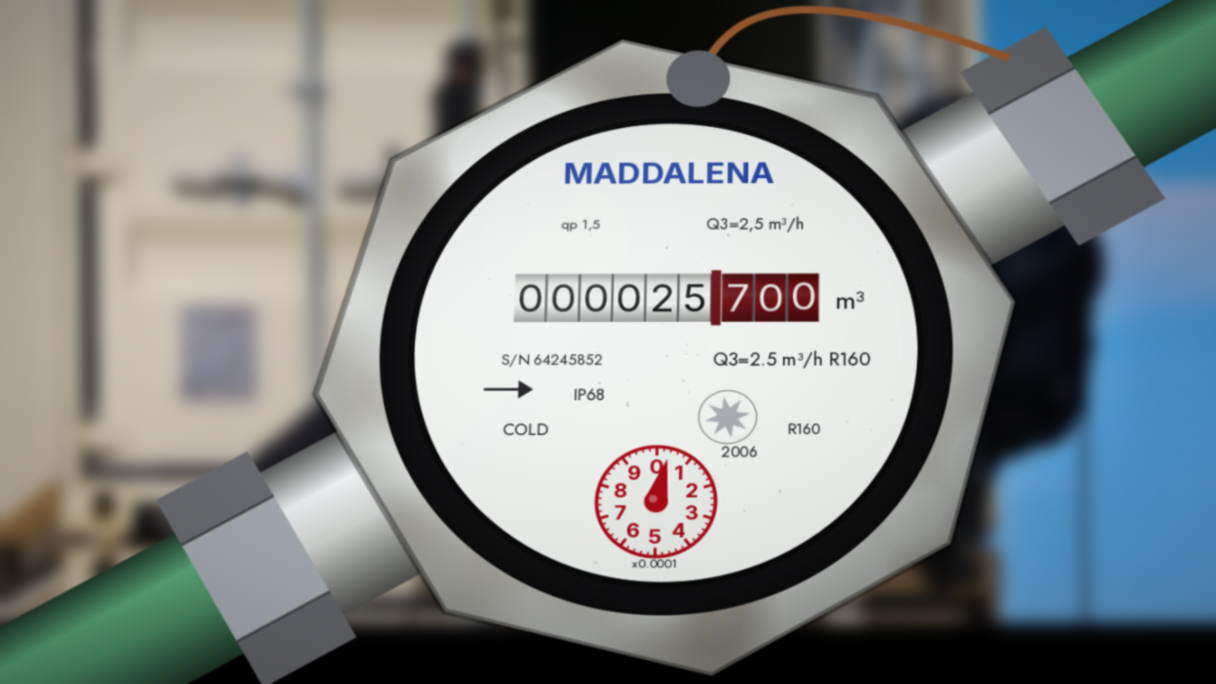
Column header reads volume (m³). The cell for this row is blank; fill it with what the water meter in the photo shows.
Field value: 25.7000 m³
